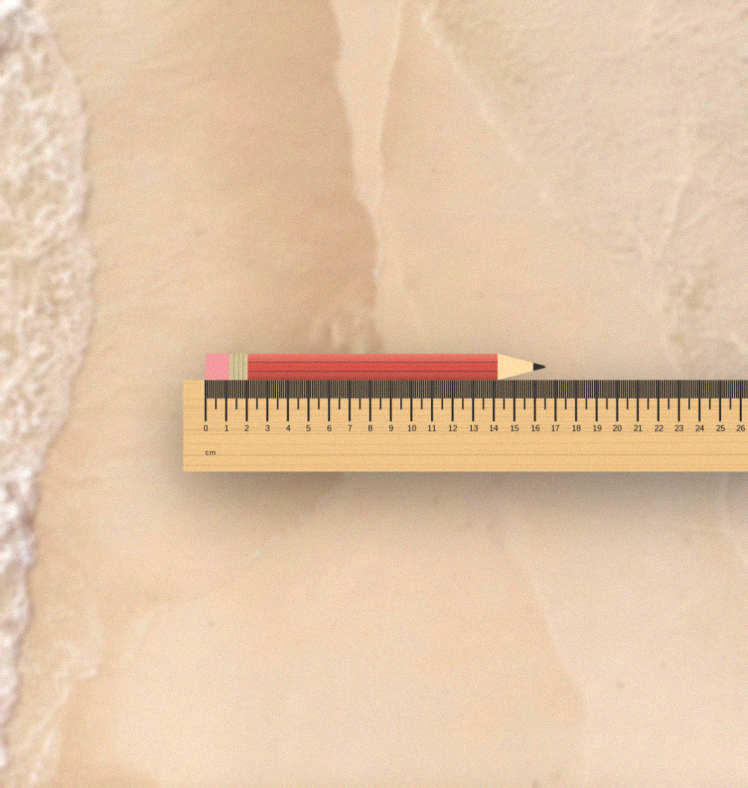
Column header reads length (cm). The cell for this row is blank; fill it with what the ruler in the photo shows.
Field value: 16.5 cm
